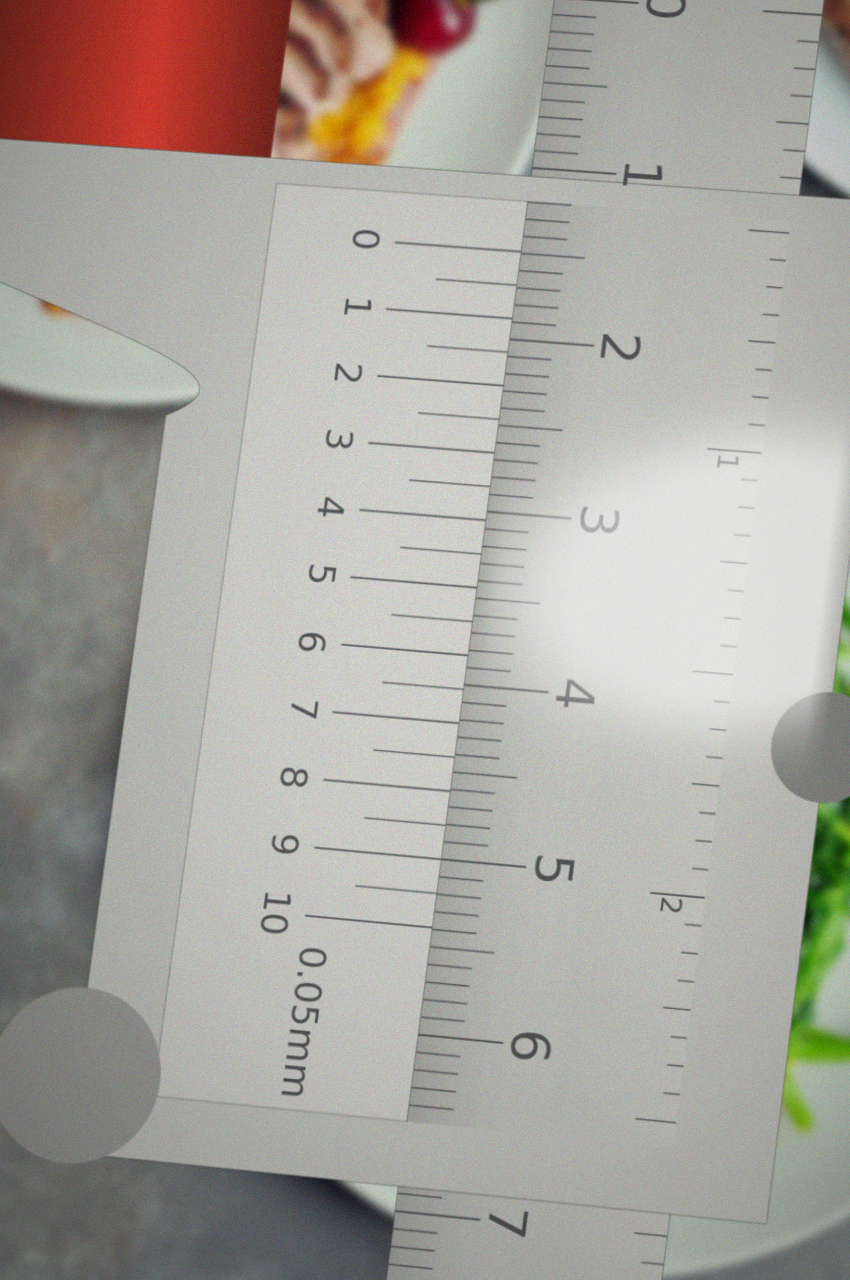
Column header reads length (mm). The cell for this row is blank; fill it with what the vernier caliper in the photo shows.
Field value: 14.9 mm
